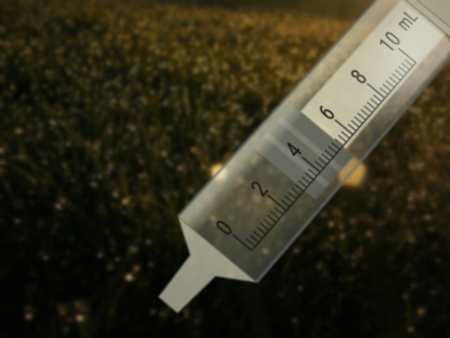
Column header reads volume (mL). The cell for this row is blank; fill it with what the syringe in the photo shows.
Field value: 3 mL
